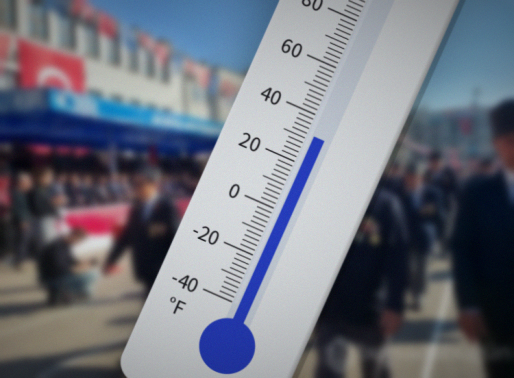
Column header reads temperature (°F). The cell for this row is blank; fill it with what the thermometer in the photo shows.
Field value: 32 °F
